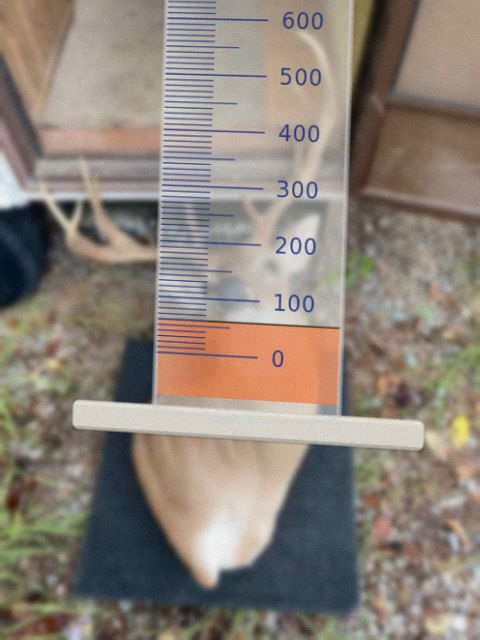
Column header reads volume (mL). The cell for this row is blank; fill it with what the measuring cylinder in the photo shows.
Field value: 60 mL
